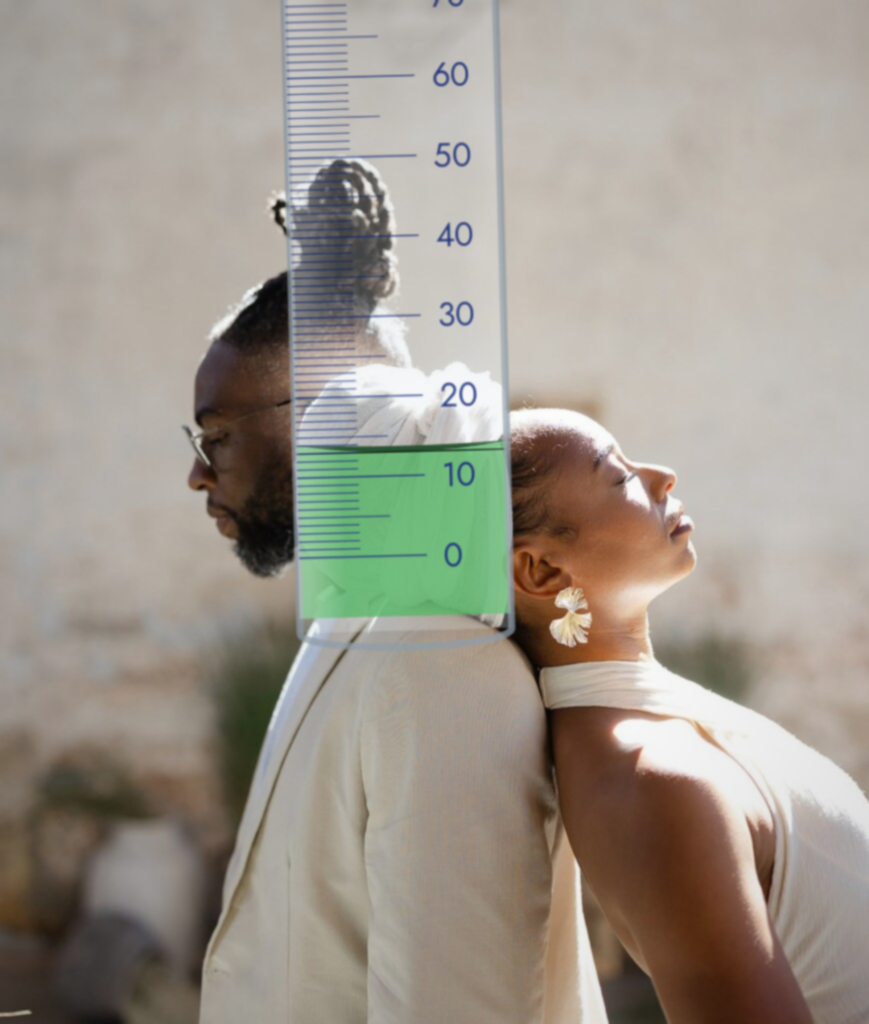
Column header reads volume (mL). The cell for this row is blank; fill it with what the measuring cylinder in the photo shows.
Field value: 13 mL
